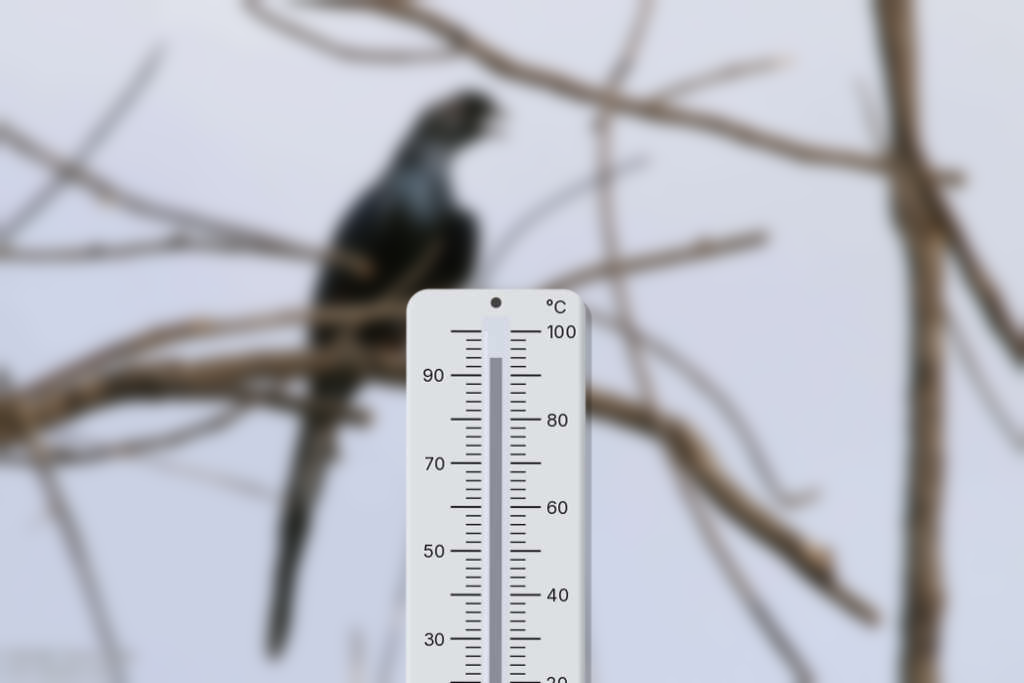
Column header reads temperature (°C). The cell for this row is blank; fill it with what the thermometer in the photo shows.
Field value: 94 °C
